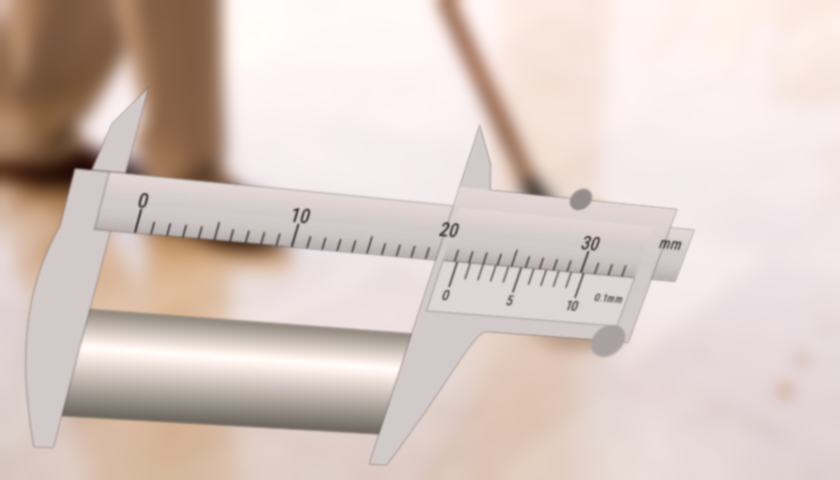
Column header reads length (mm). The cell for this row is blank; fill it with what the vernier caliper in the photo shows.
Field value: 21.2 mm
